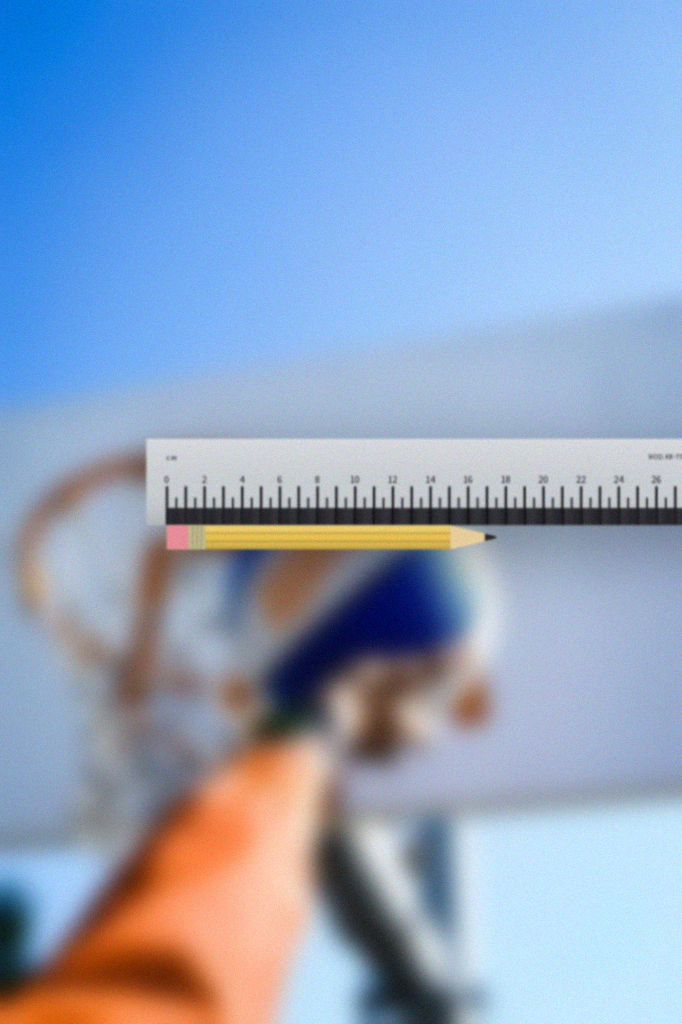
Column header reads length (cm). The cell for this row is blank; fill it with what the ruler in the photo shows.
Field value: 17.5 cm
